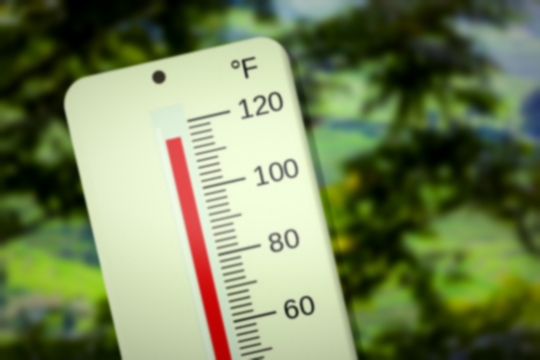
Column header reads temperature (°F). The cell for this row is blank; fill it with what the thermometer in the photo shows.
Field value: 116 °F
